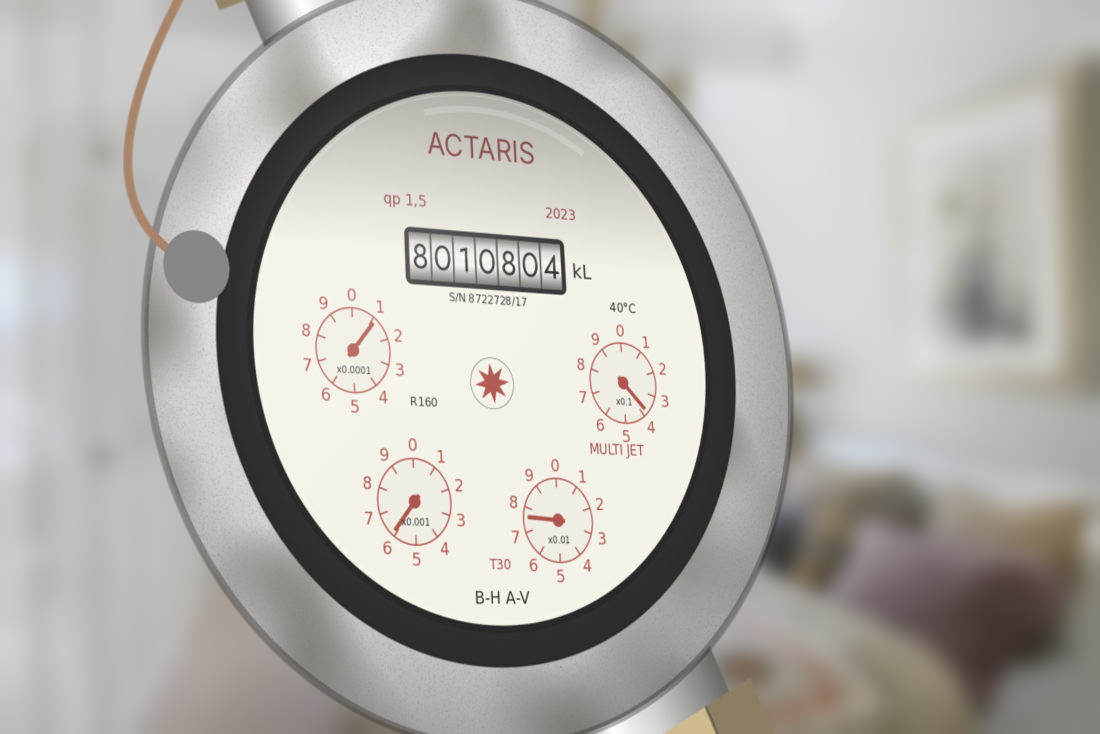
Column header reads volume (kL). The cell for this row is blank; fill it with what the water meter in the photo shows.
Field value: 8010804.3761 kL
